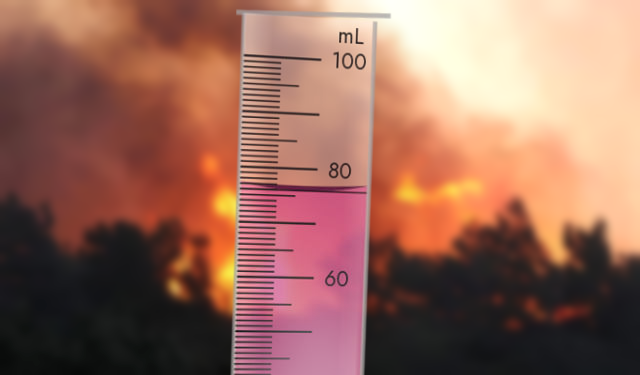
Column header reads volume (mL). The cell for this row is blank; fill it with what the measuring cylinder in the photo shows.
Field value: 76 mL
